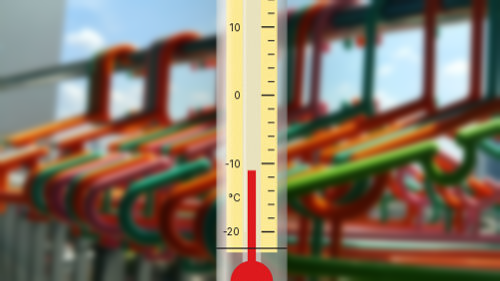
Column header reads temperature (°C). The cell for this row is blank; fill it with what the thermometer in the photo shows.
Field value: -11 °C
